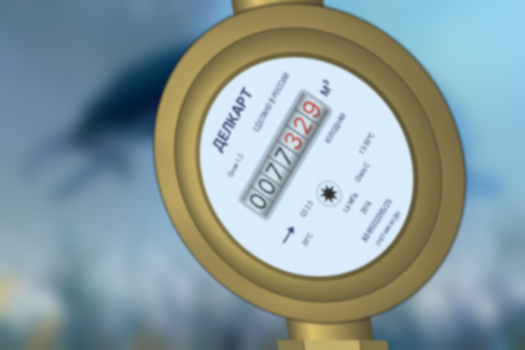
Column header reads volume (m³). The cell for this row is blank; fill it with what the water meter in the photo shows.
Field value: 77.329 m³
